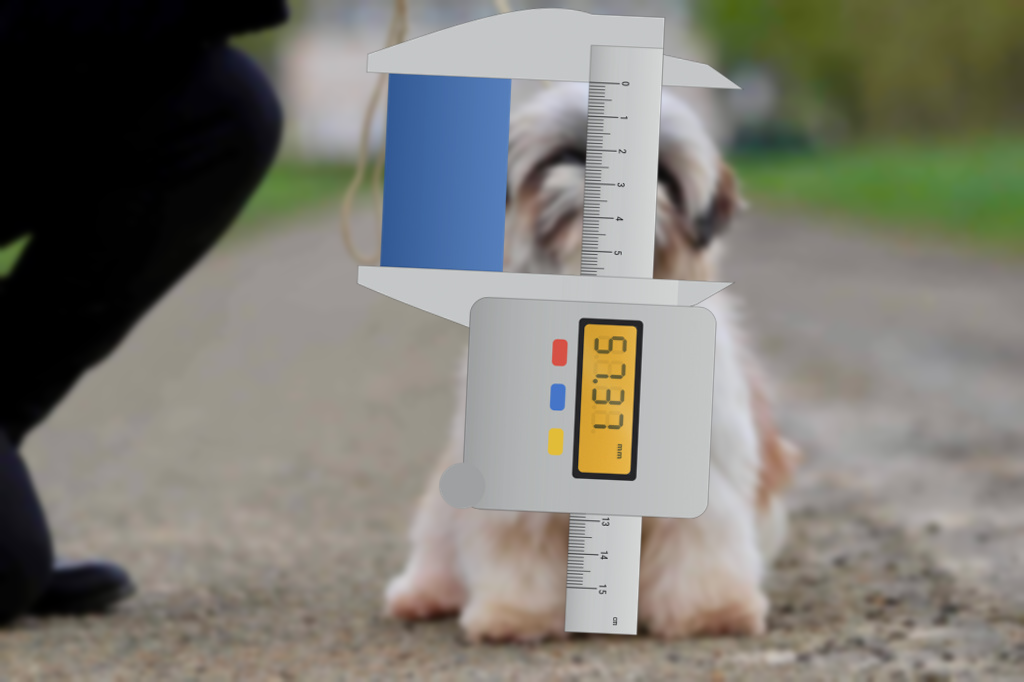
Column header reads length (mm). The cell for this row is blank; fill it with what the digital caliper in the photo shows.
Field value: 57.37 mm
